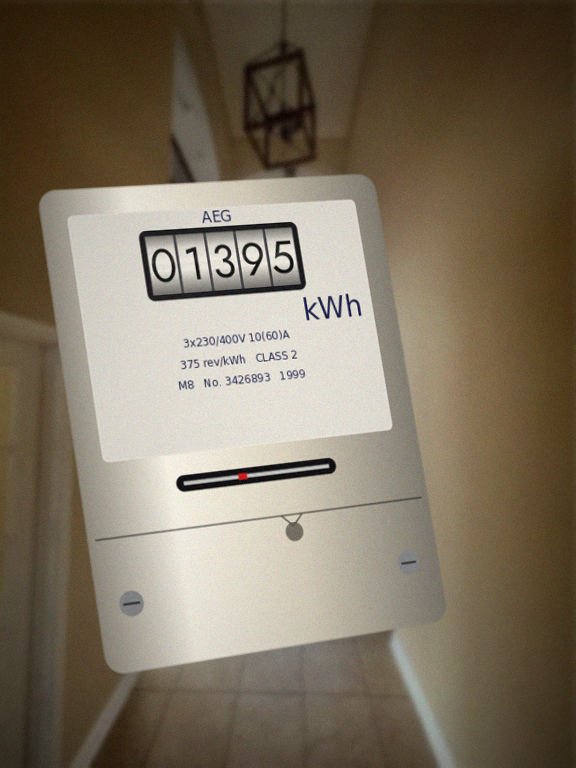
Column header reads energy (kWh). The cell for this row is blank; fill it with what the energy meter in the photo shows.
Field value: 1395 kWh
